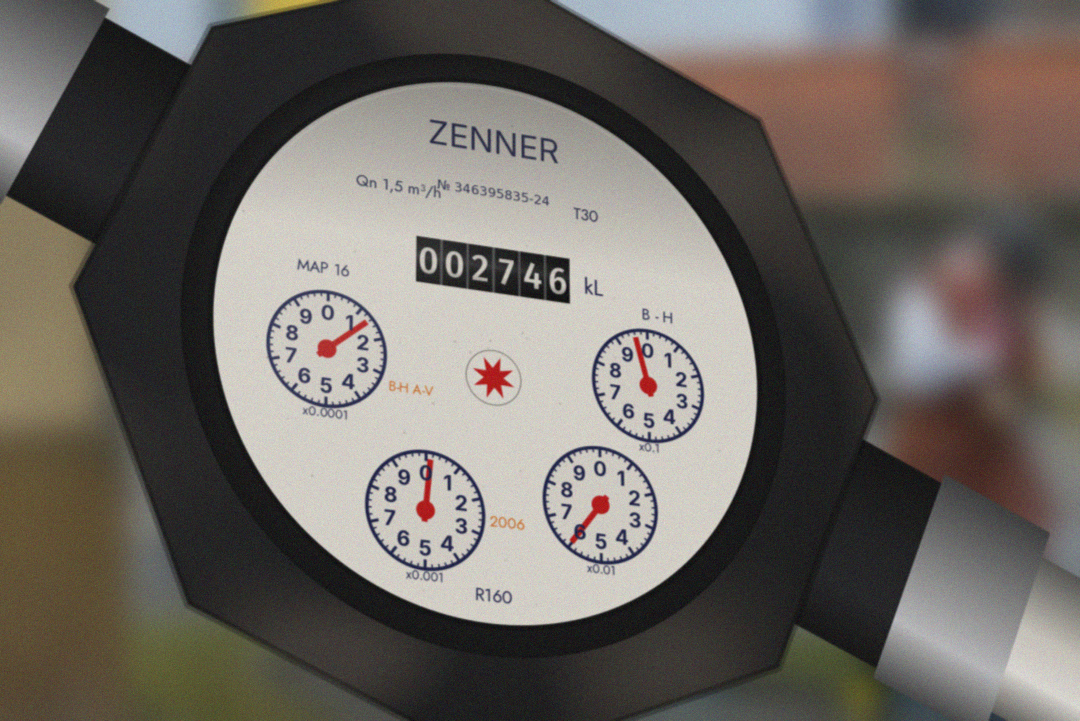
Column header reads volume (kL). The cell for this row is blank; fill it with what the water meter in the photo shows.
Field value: 2745.9601 kL
